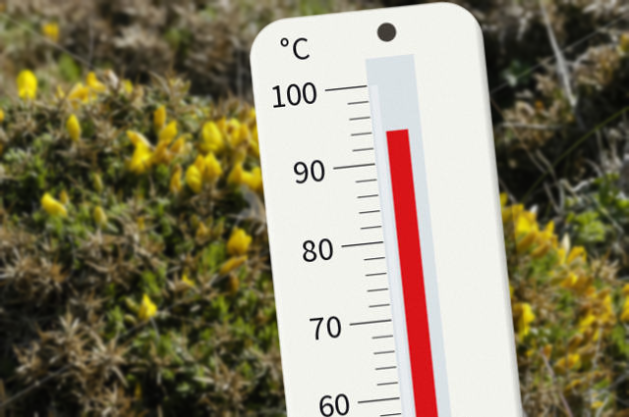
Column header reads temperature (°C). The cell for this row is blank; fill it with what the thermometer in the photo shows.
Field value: 94 °C
